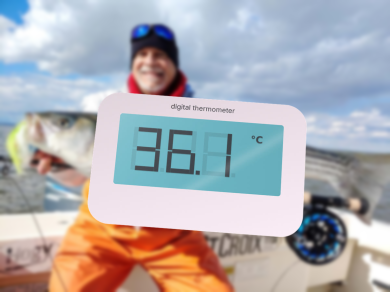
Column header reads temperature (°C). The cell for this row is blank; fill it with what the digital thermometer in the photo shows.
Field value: 36.1 °C
